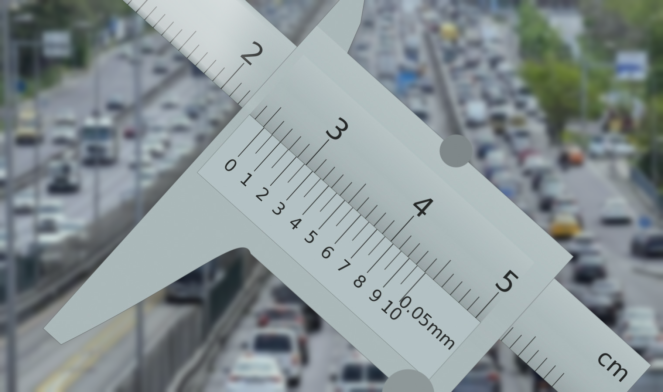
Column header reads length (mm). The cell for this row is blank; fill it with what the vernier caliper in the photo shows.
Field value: 25.1 mm
